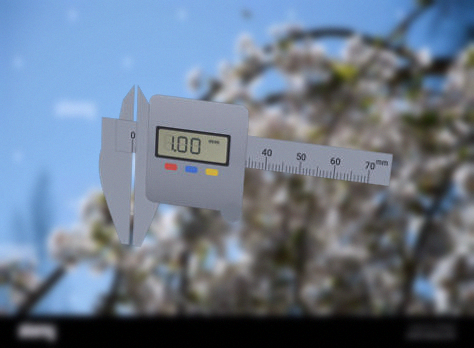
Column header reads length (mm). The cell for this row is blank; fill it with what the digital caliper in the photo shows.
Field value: 1.00 mm
